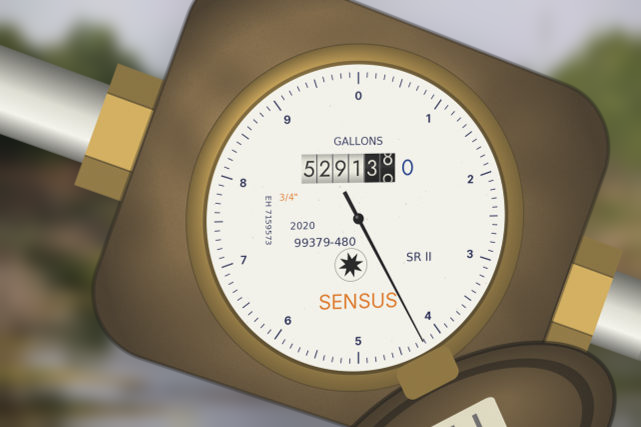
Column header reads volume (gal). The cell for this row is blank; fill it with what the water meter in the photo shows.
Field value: 5291384.2 gal
